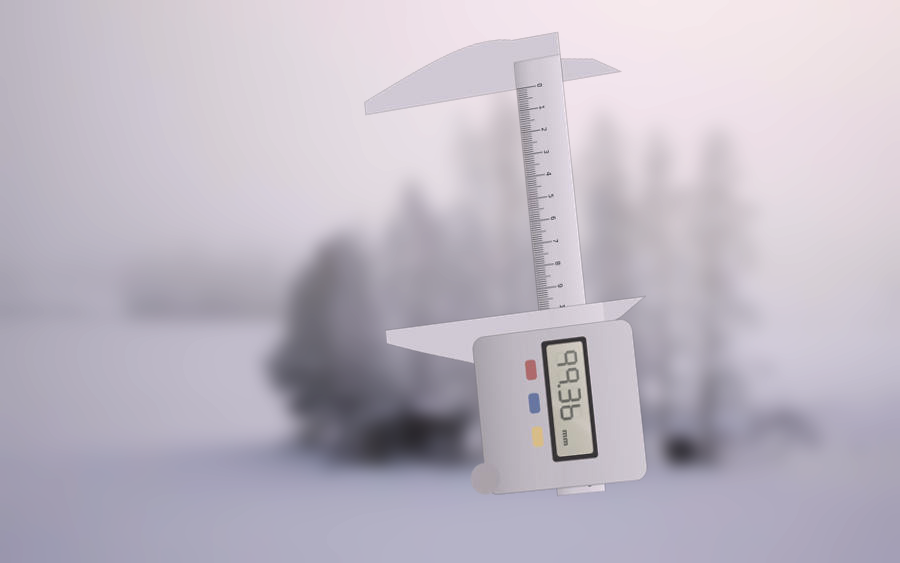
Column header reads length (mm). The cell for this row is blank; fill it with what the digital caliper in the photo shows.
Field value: 99.36 mm
